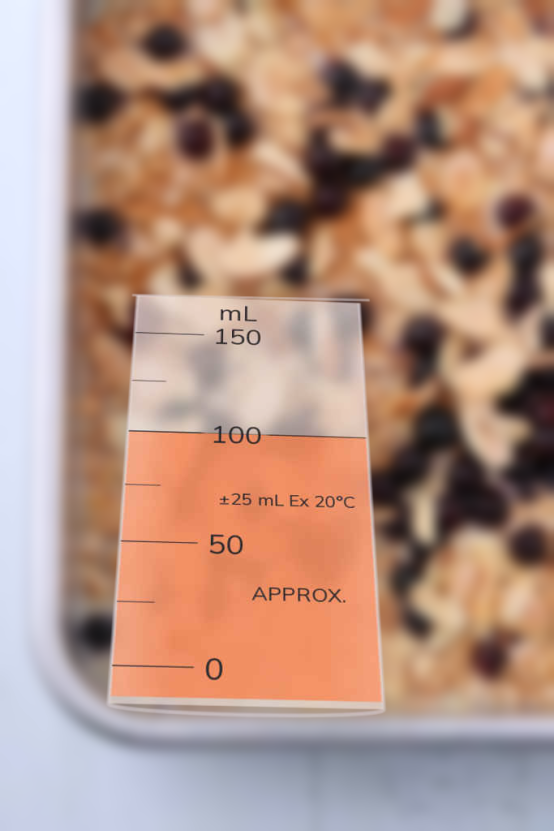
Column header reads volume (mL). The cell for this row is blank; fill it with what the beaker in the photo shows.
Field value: 100 mL
